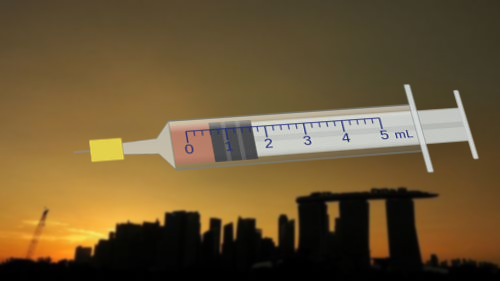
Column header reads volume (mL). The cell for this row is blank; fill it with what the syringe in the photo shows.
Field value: 0.6 mL
